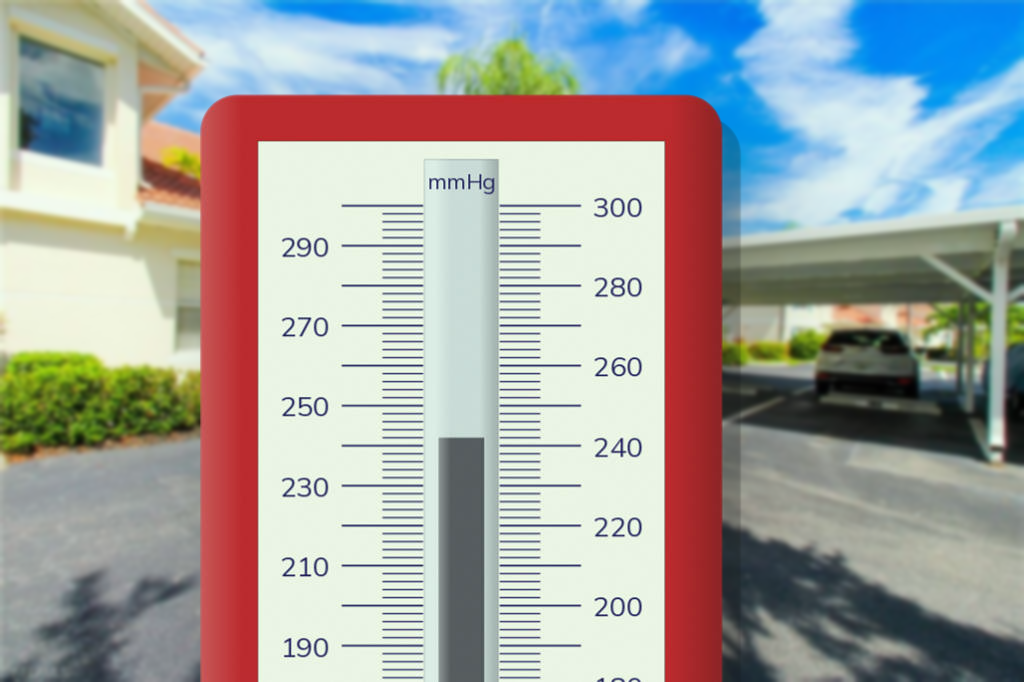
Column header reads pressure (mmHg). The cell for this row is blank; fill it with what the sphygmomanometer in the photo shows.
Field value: 242 mmHg
